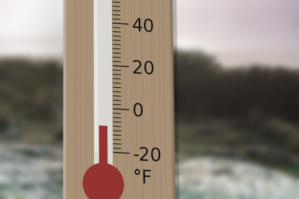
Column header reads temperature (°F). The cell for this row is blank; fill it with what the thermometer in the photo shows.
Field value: -8 °F
